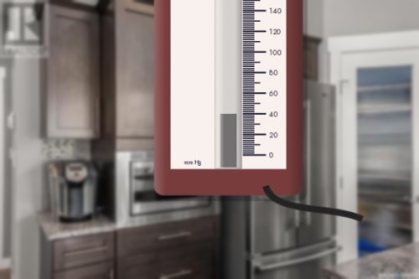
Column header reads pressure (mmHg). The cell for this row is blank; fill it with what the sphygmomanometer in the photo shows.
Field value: 40 mmHg
